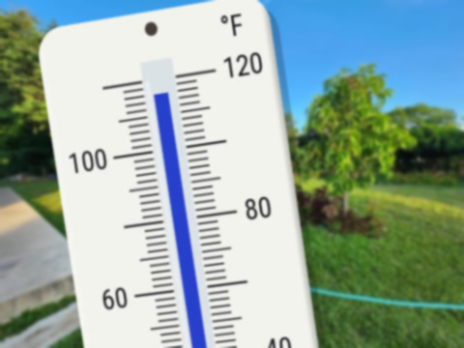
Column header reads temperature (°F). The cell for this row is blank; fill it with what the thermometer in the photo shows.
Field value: 116 °F
